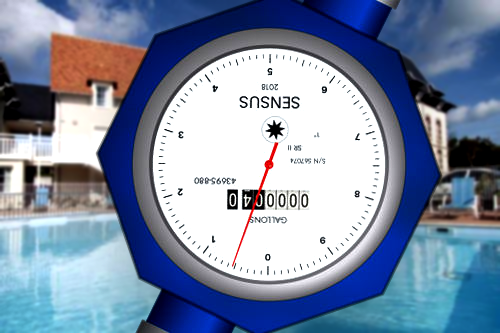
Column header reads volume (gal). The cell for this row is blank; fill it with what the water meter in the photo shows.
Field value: 40.5 gal
